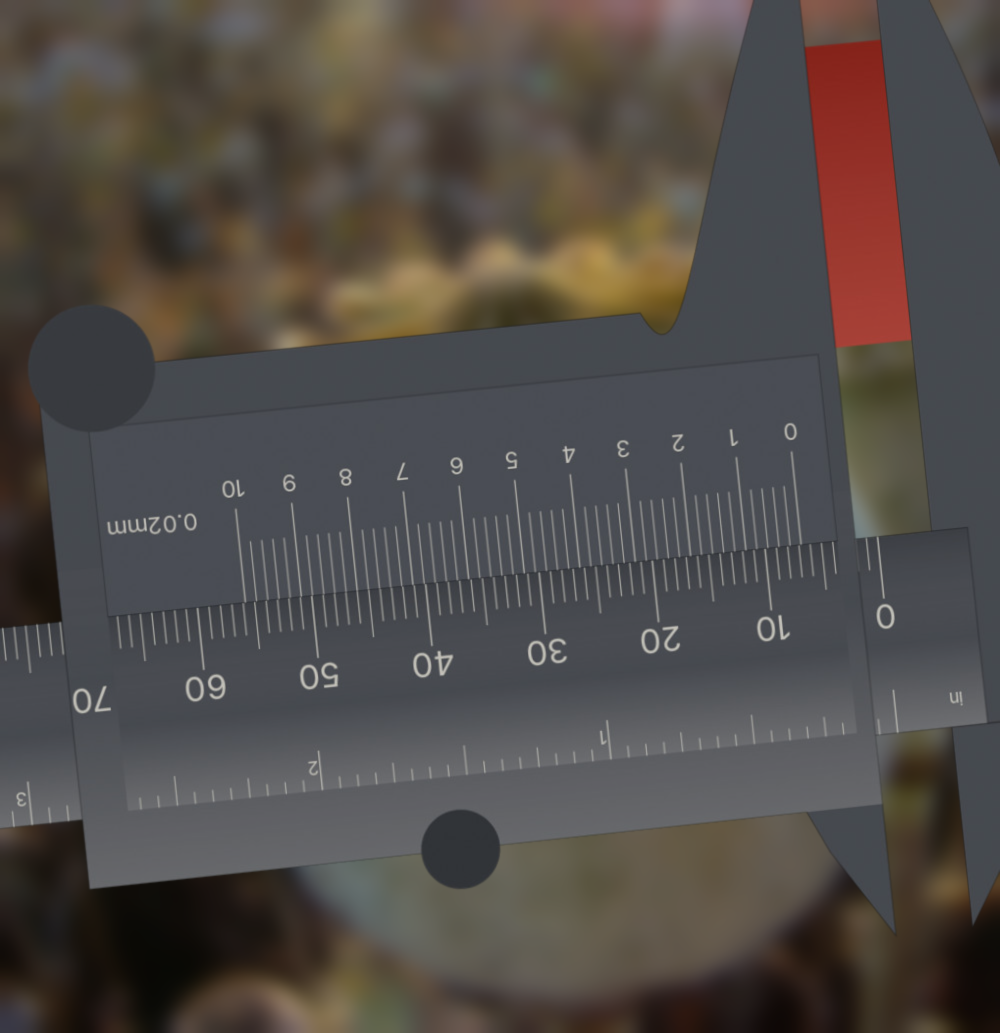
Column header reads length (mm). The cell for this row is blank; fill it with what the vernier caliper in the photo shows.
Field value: 6.8 mm
